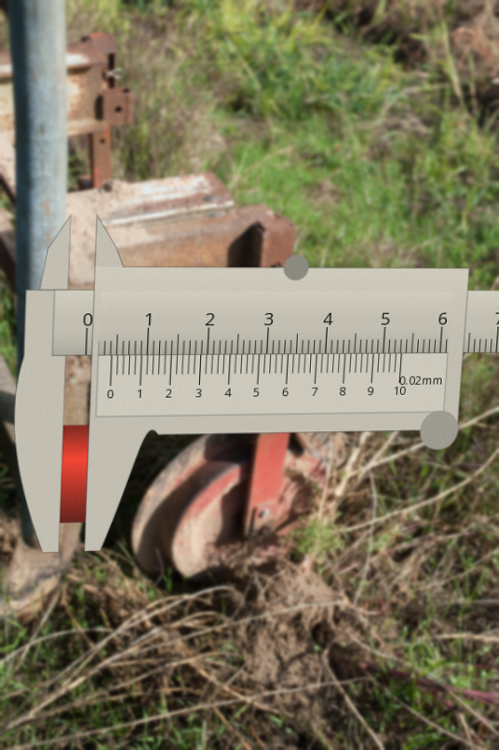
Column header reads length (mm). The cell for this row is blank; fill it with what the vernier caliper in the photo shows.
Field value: 4.2 mm
